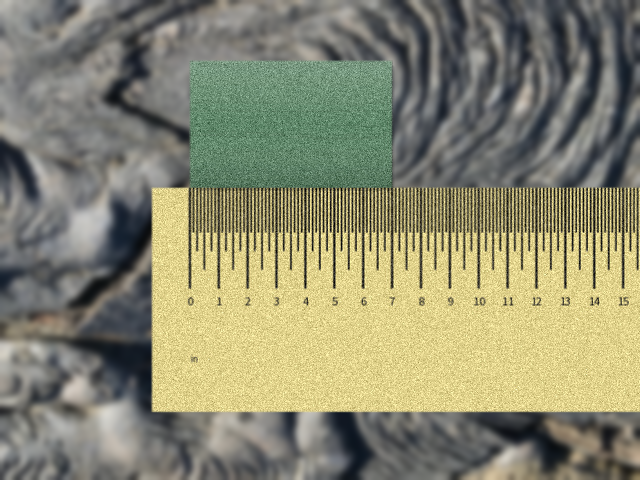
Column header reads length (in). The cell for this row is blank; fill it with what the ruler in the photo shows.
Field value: 7 in
